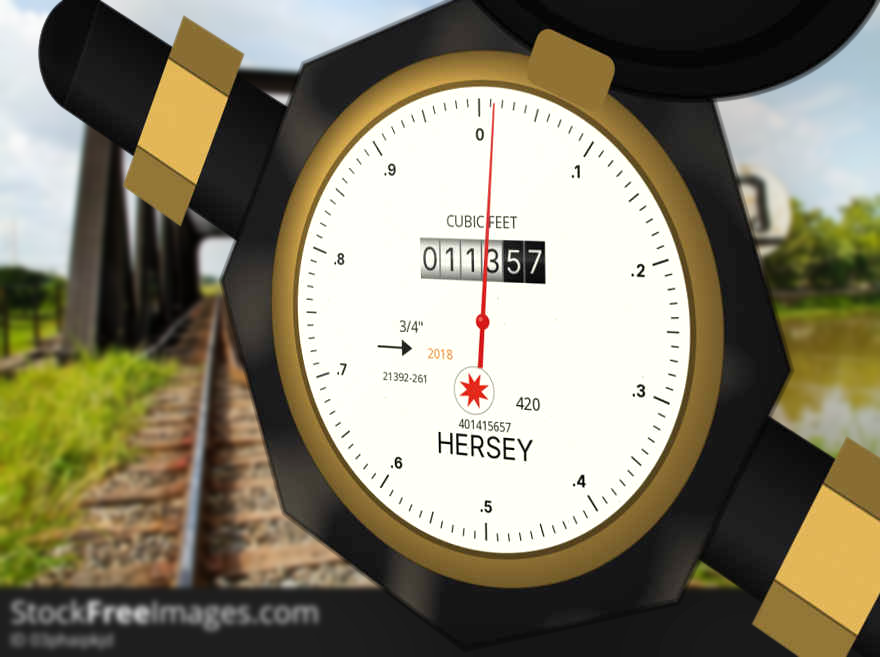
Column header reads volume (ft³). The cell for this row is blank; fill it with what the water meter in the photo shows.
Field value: 11357.01 ft³
